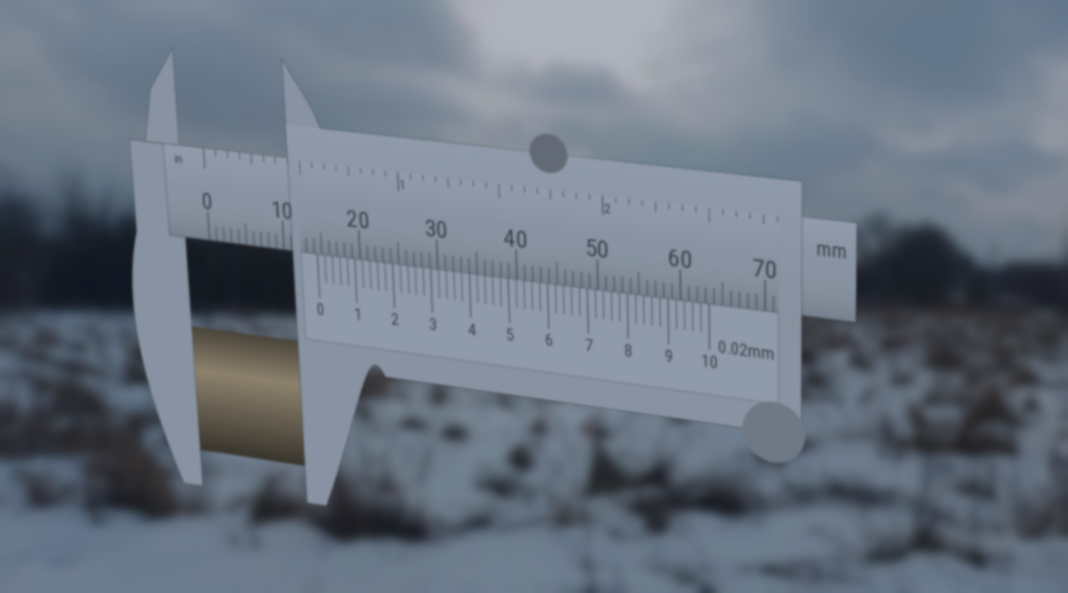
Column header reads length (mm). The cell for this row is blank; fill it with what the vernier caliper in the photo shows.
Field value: 14.4 mm
